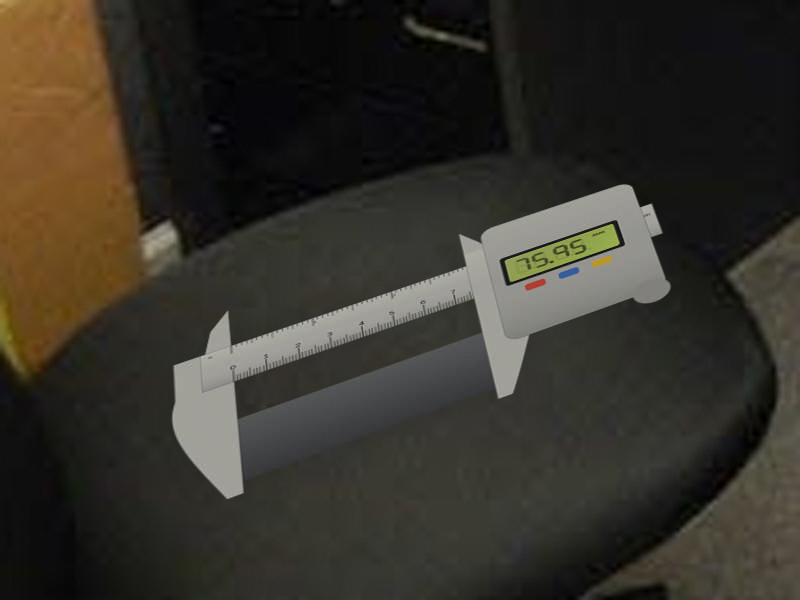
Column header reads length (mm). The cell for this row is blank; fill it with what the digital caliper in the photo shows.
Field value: 75.95 mm
